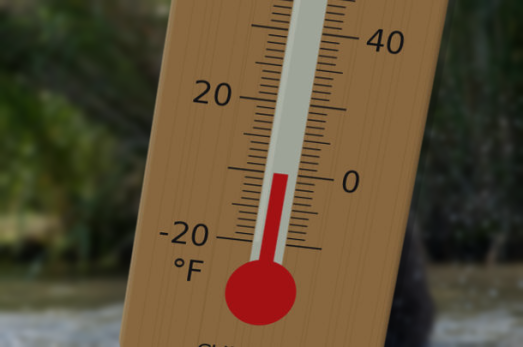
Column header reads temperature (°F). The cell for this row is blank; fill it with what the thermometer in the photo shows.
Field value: 0 °F
